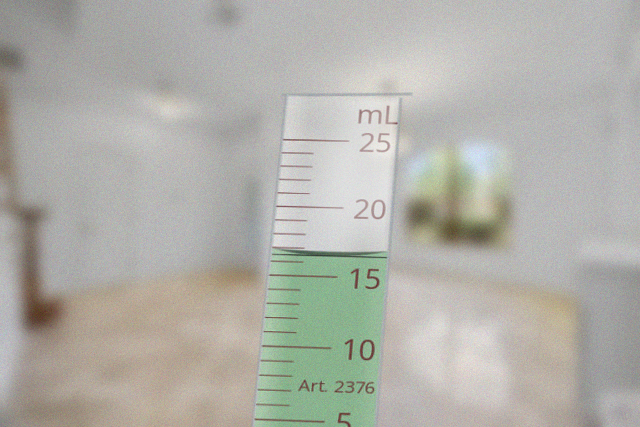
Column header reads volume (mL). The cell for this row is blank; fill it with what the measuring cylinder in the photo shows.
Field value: 16.5 mL
